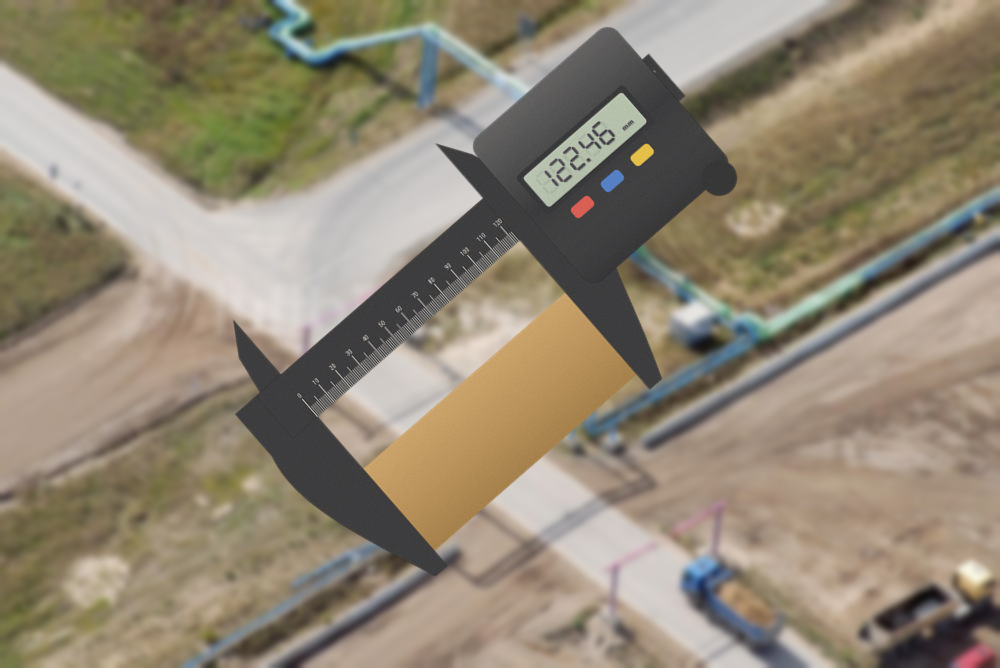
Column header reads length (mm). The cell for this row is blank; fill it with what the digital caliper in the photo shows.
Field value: 122.46 mm
